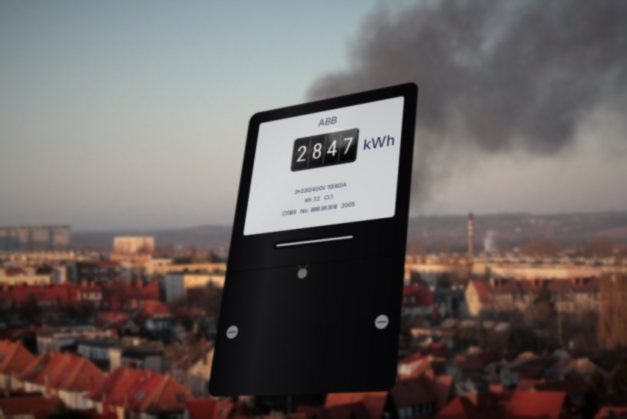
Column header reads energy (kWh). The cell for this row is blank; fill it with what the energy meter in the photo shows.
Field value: 2847 kWh
